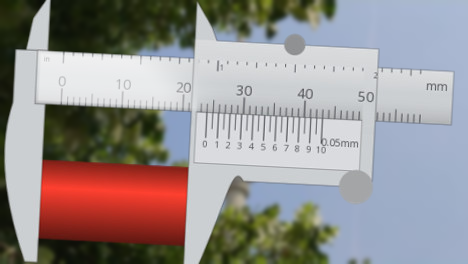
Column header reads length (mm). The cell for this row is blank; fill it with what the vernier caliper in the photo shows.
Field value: 24.0 mm
